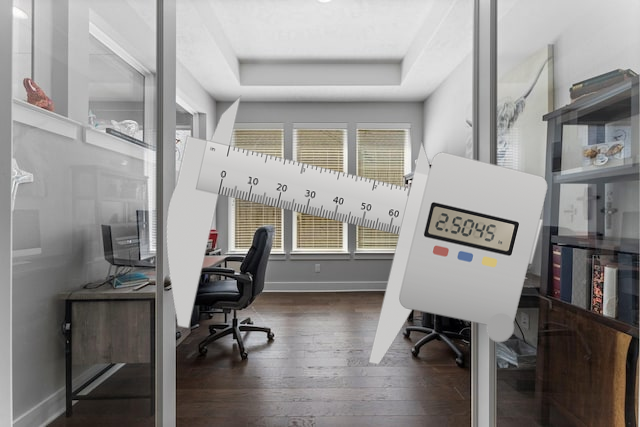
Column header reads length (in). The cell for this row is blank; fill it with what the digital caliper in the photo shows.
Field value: 2.5045 in
